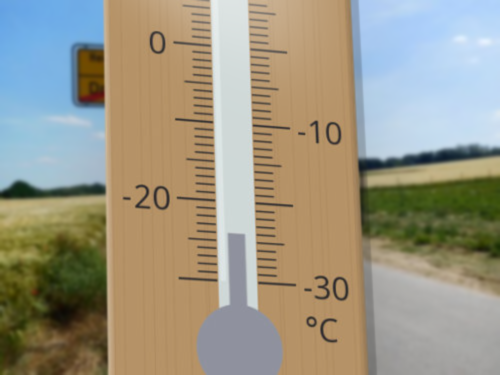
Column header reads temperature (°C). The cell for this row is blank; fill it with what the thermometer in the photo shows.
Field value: -24 °C
